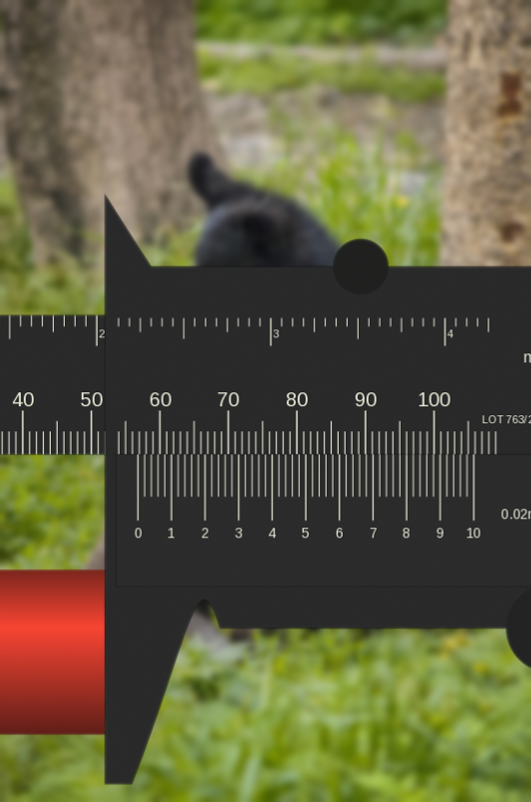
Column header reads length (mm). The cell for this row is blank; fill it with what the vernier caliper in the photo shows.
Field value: 56.8 mm
